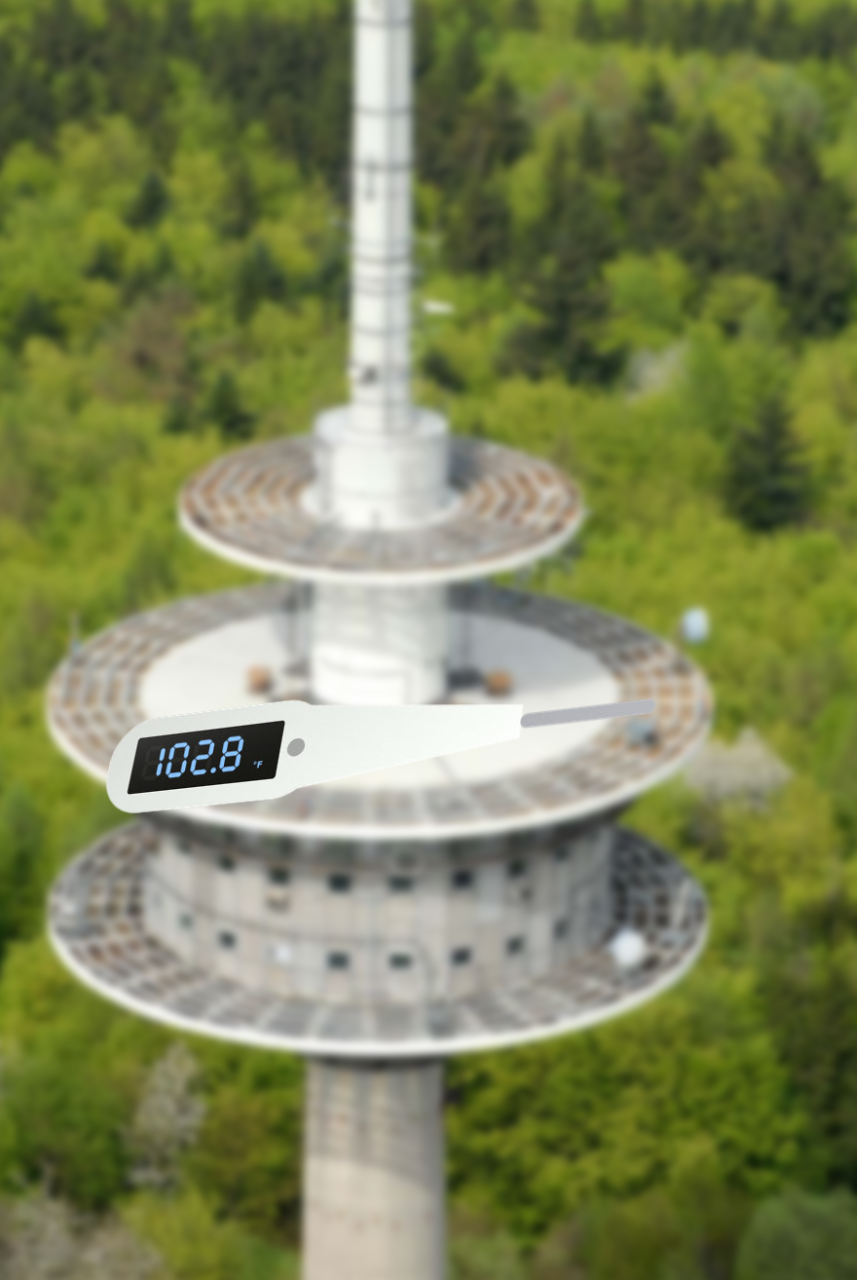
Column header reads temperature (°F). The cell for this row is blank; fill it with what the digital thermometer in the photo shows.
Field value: 102.8 °F
